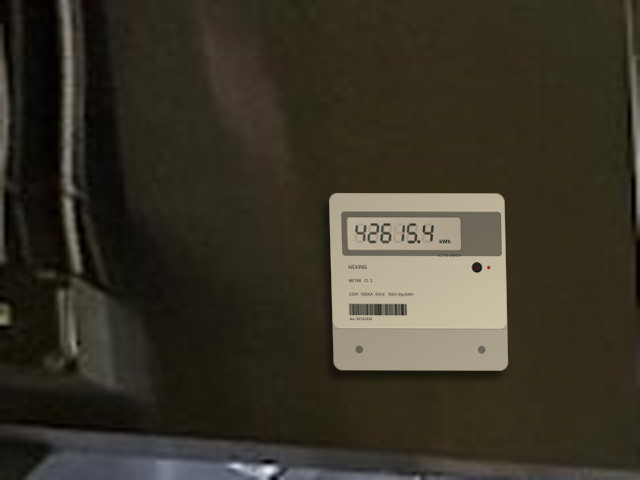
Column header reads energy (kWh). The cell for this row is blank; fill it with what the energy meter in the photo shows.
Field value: 42615.4 kWh
